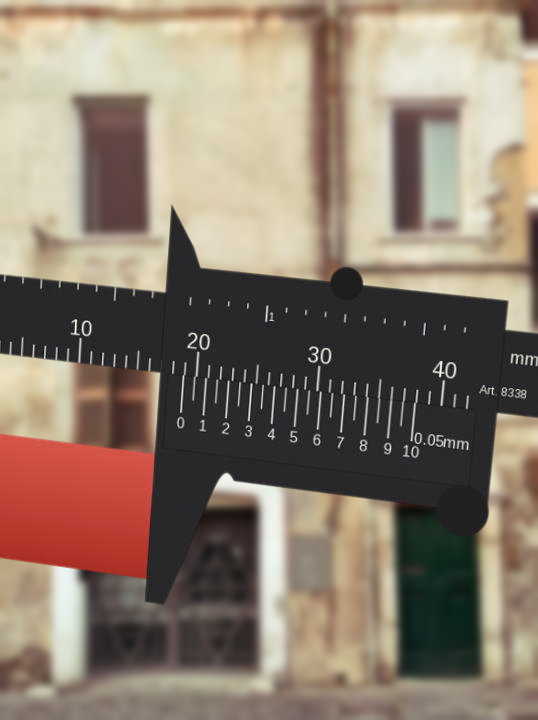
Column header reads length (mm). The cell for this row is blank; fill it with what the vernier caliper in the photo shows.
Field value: 18.9 mm
